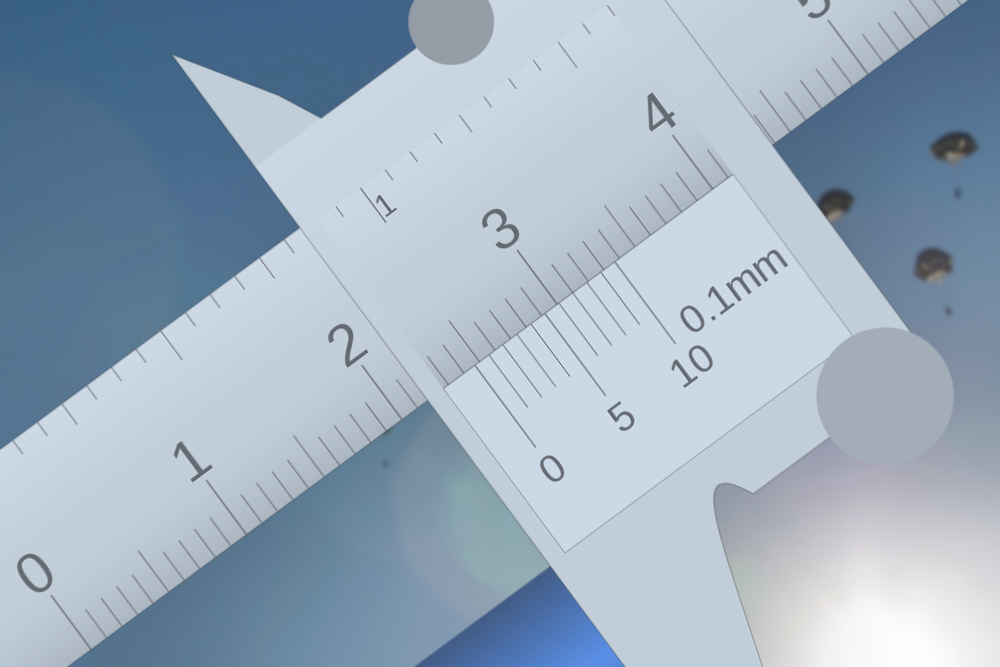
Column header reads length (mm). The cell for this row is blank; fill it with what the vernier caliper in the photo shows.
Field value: 24.7 mm
